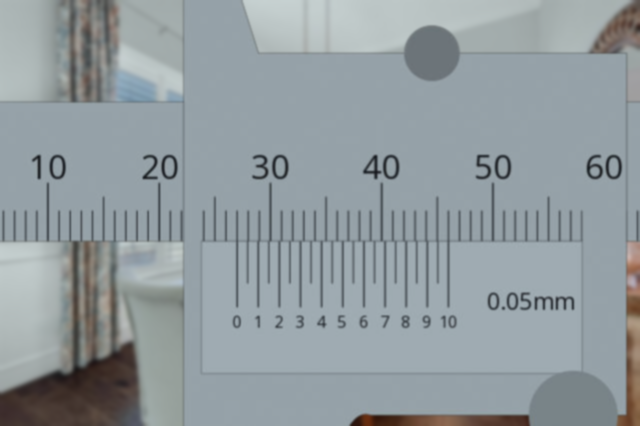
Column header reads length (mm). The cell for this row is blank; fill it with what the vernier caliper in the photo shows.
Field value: 27.0 mm
